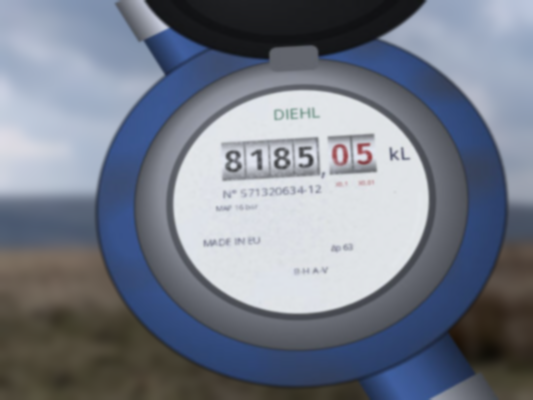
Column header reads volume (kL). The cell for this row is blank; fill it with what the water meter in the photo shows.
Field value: 8185.05 kL
